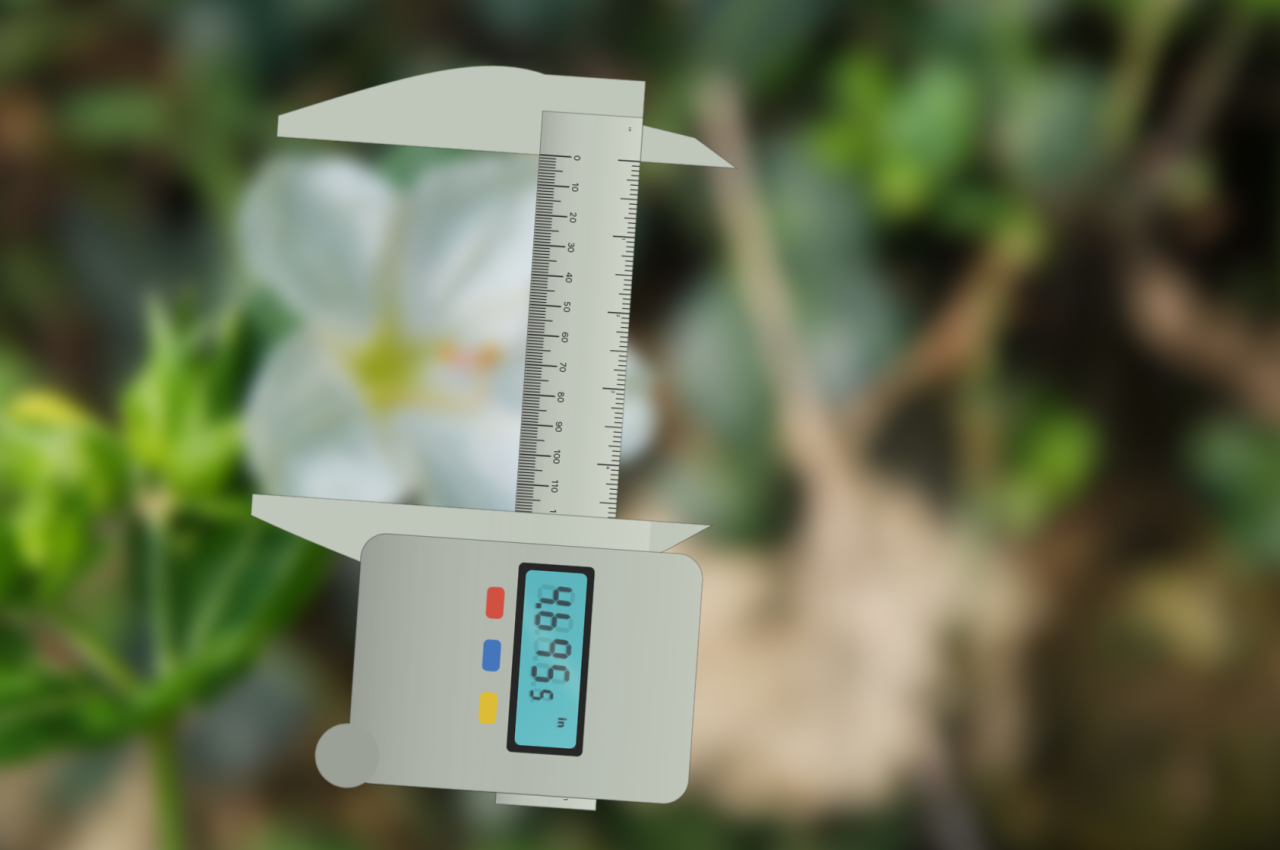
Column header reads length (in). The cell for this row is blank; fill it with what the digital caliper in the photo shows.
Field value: 4.6955 in
